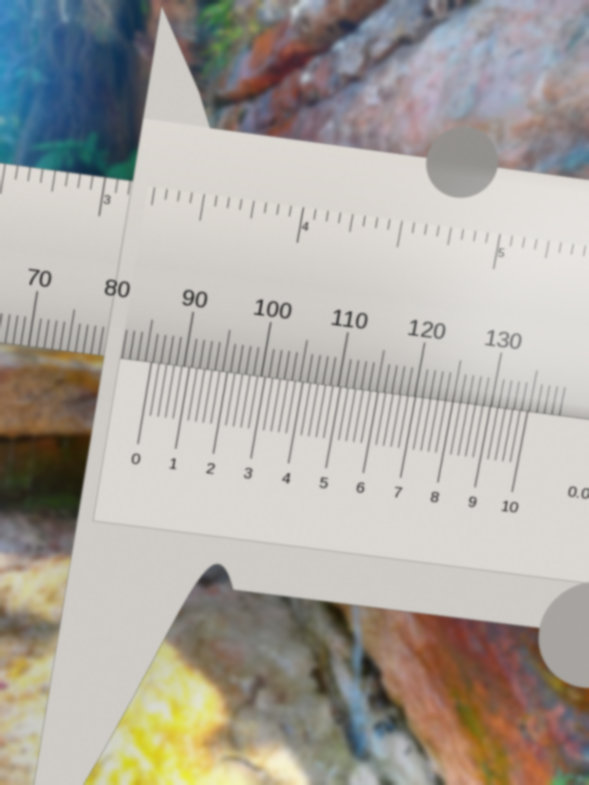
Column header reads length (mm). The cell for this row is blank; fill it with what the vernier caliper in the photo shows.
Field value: 85.8 mm
